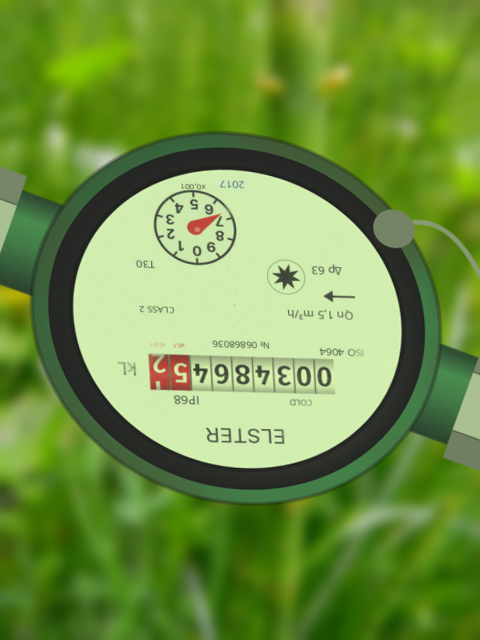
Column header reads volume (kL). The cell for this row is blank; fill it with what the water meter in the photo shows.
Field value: 34864.516 kL
